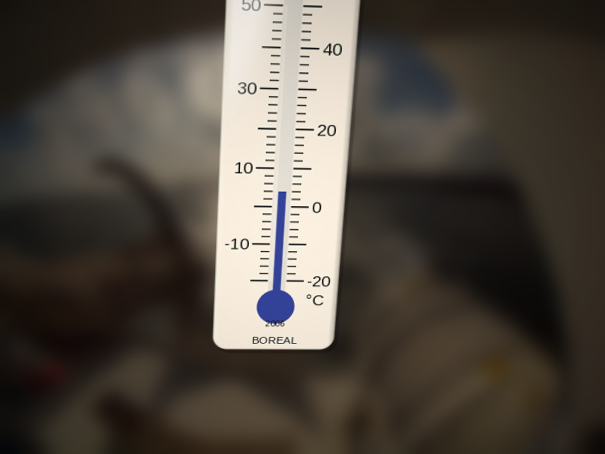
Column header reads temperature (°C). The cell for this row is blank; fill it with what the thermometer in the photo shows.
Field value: 4 °C
